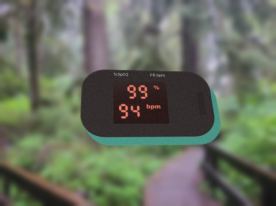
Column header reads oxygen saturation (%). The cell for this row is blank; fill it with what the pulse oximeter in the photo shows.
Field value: 99 %
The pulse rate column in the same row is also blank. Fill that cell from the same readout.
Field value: 94 bpm
